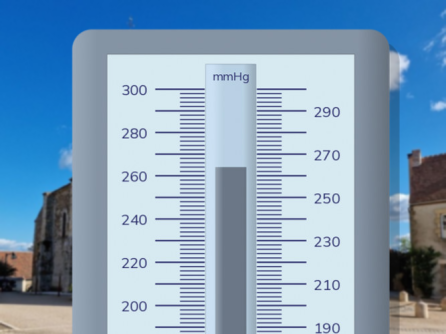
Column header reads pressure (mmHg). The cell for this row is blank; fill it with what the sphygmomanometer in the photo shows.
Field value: 264 mmHg
